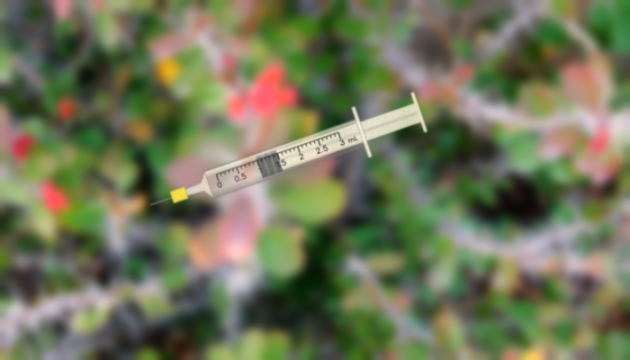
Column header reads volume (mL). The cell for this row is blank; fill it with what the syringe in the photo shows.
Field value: 1 mL
